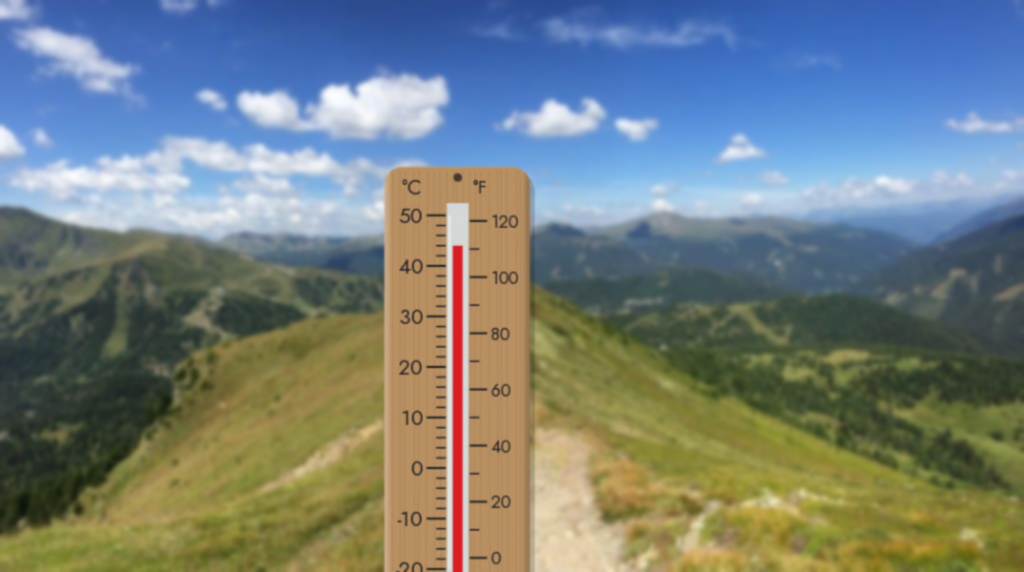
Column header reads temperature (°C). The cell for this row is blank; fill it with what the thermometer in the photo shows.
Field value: 44 °C
